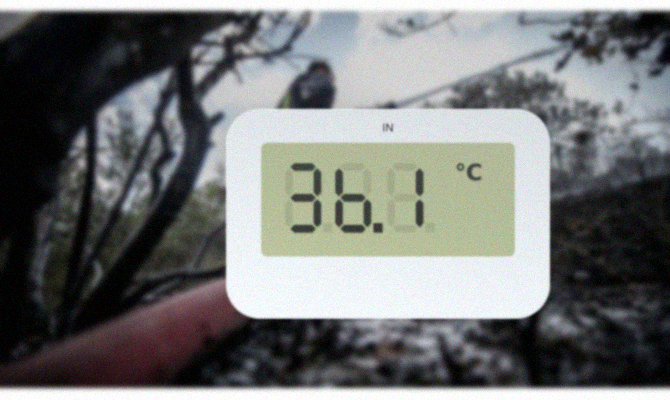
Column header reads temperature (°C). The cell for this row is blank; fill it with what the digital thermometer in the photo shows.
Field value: 36.1 °C
